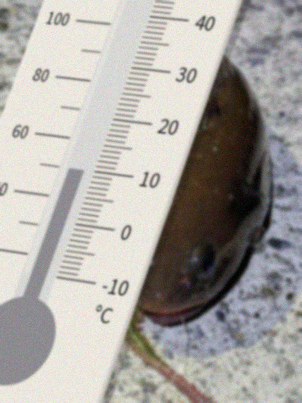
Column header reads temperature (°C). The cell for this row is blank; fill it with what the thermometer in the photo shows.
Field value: 10 °C
